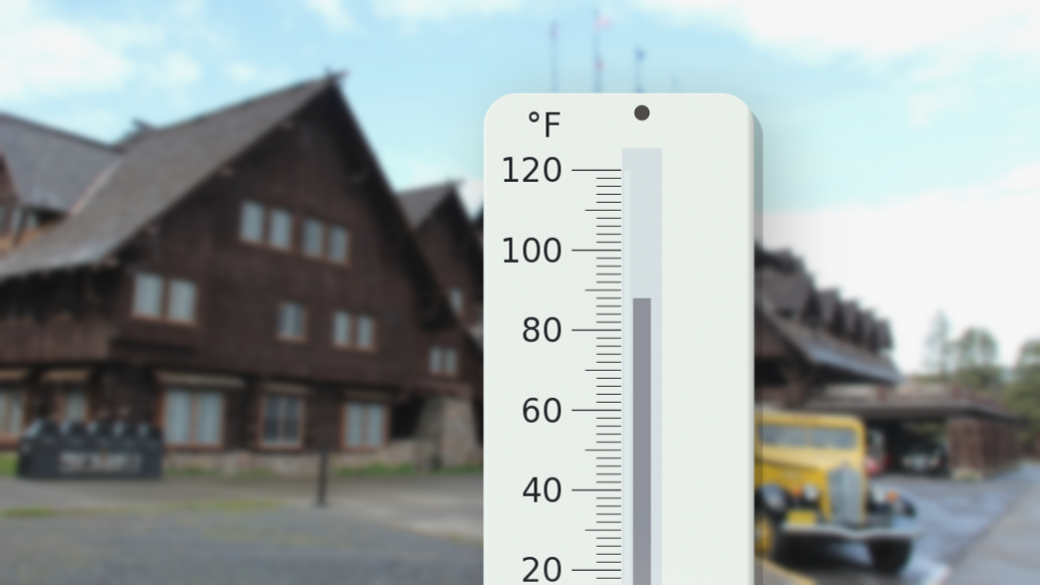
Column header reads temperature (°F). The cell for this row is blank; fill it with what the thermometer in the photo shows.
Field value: 88 °F
